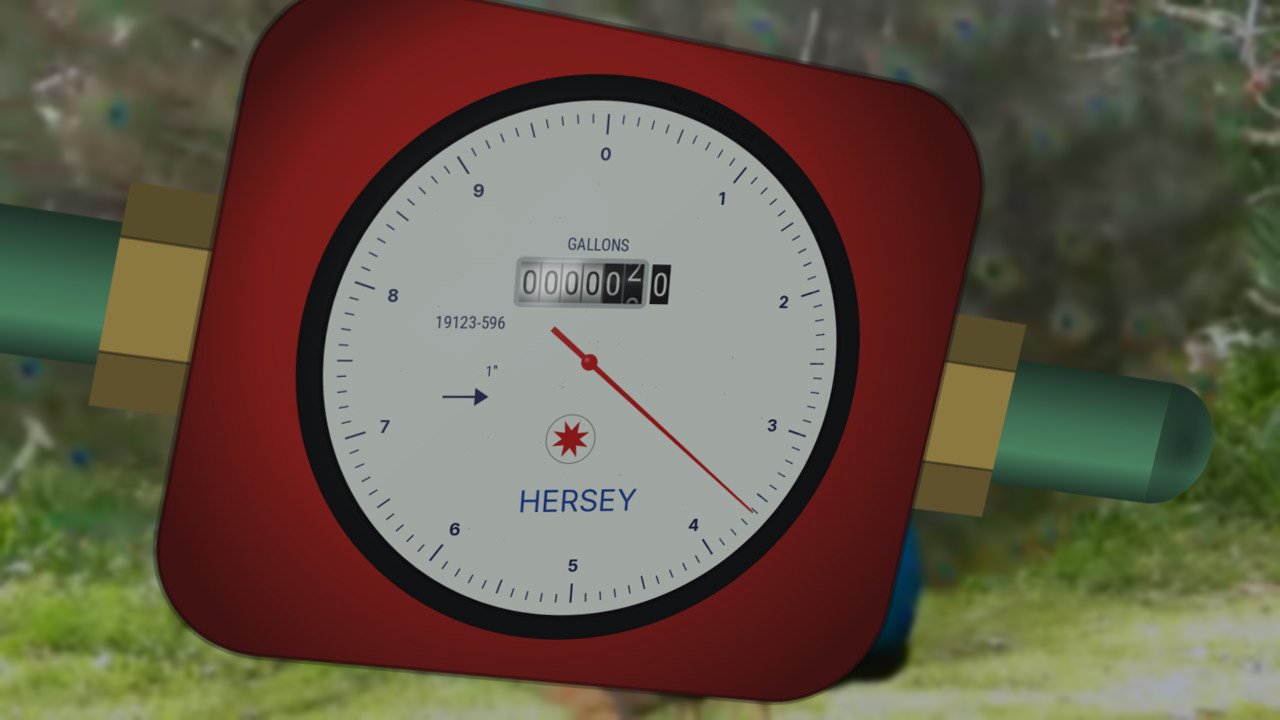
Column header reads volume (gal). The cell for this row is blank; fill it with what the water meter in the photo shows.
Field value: 23.6 gal
